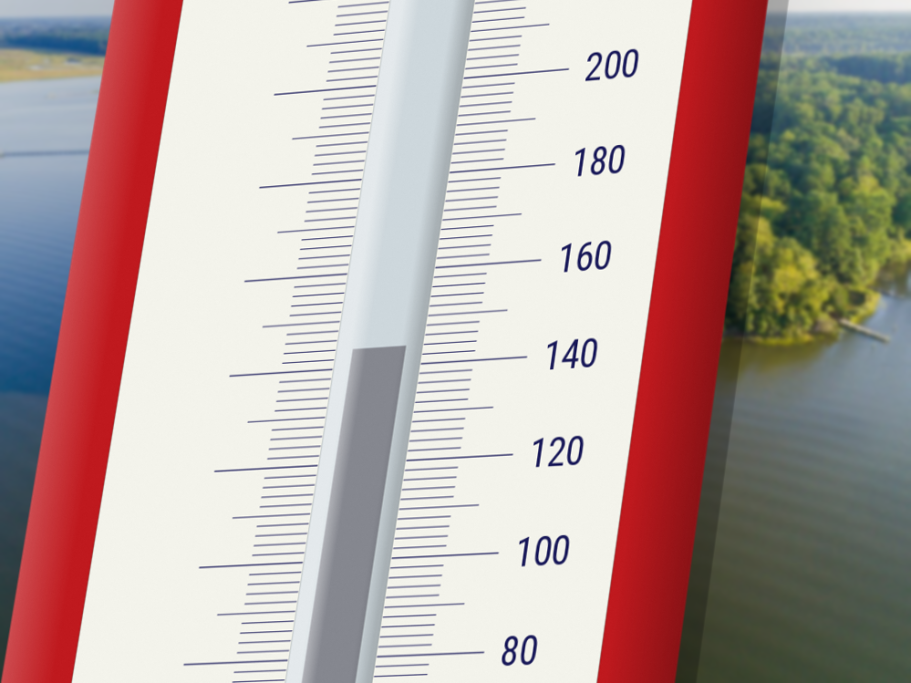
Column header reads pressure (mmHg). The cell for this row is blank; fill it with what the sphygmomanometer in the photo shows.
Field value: 144 mmHg
